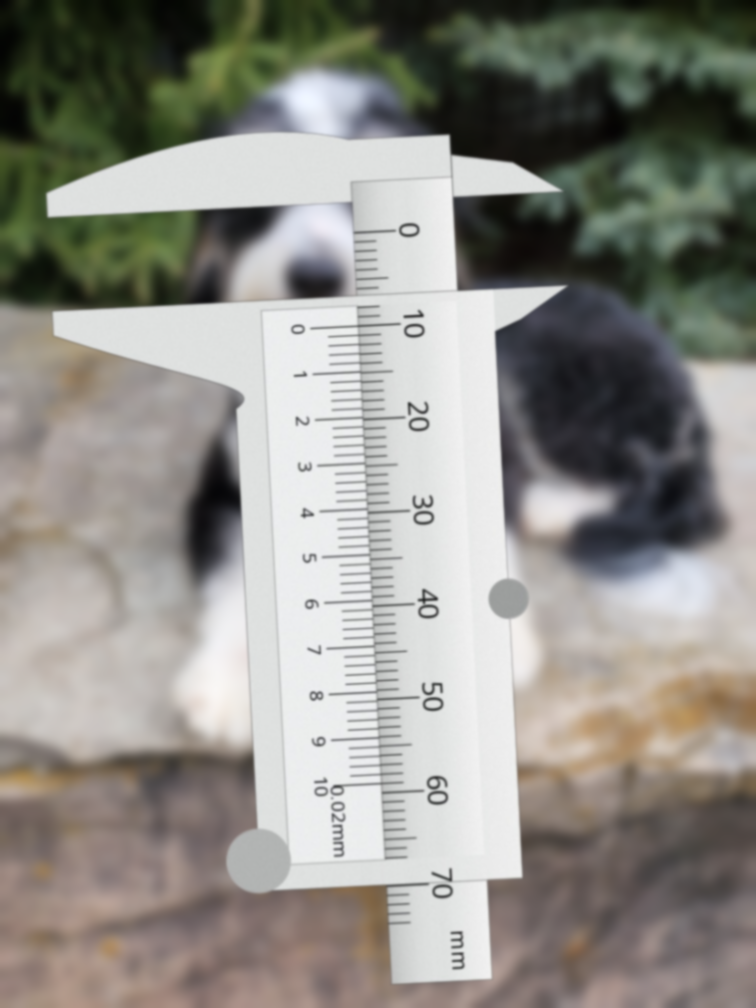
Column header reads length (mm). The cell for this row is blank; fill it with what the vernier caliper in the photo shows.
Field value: 10.0 mm
